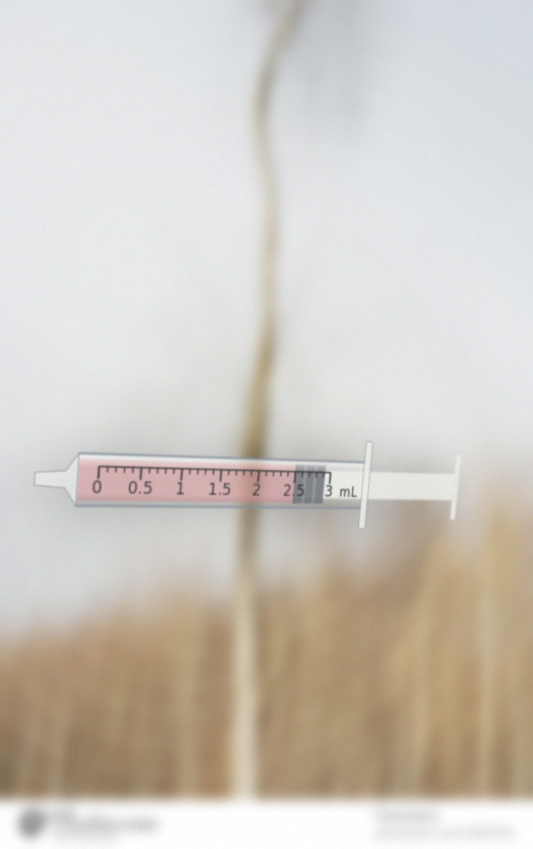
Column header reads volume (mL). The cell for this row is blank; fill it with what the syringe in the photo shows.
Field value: 2.5 mL
